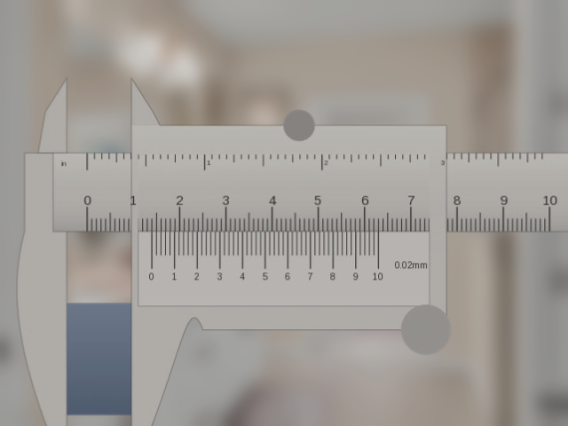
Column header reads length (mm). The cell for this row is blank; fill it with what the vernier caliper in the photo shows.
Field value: 14.0 mm
